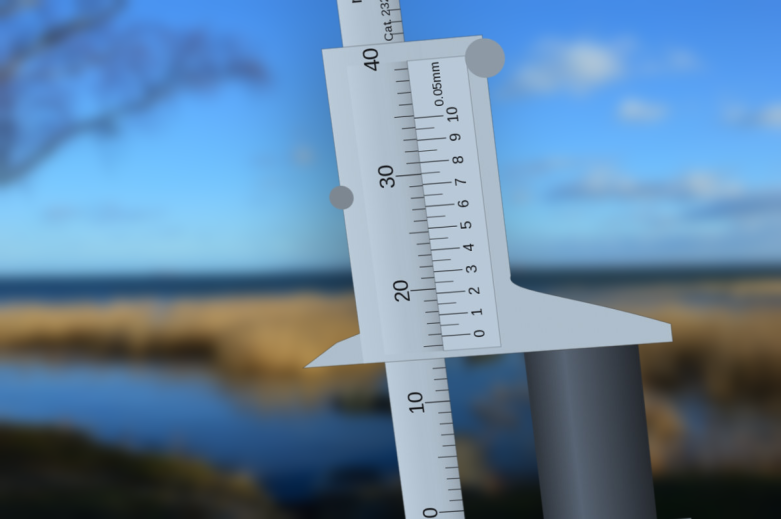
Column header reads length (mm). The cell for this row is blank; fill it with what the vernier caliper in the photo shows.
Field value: 15.8 mm
